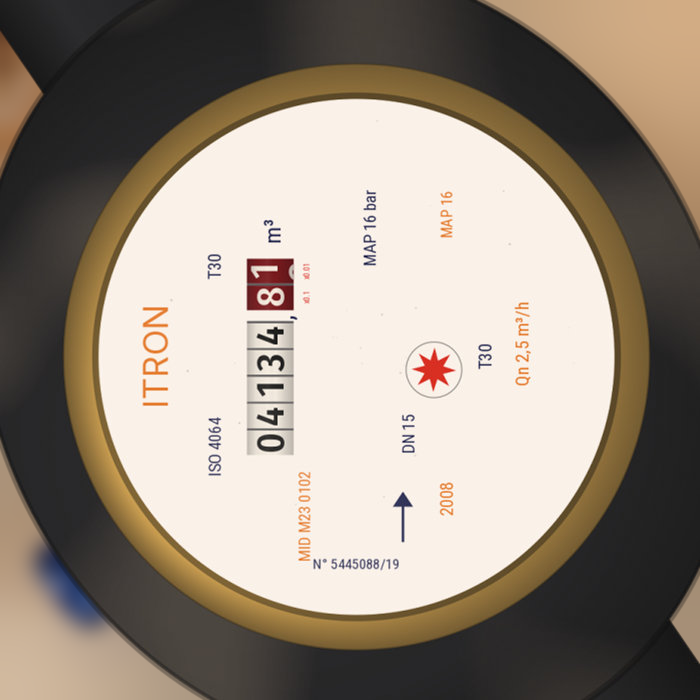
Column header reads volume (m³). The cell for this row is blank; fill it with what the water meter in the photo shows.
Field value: 4134.81 m³
